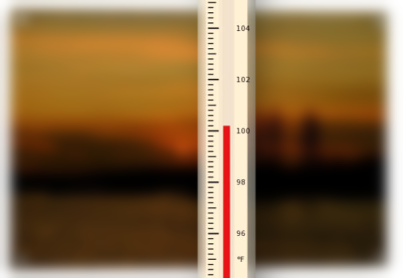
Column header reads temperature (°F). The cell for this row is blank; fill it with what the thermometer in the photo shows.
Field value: 100.2 °F
